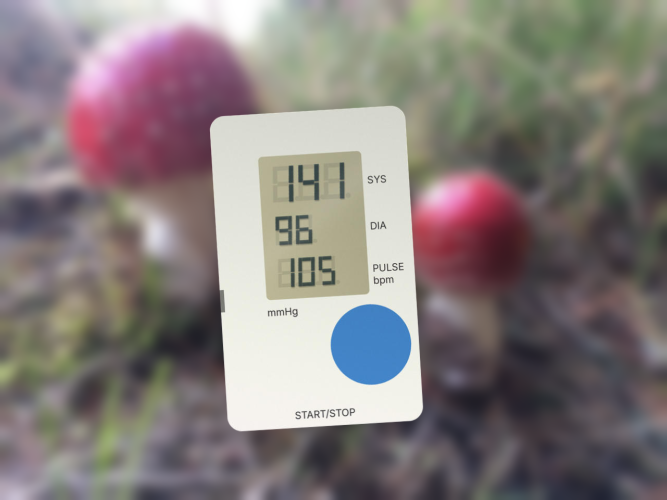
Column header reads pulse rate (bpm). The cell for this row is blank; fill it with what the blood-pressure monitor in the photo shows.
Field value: 105 bpm
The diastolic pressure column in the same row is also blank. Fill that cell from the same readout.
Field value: 96 mmHg
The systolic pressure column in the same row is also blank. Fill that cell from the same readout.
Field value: 141 mmHg
